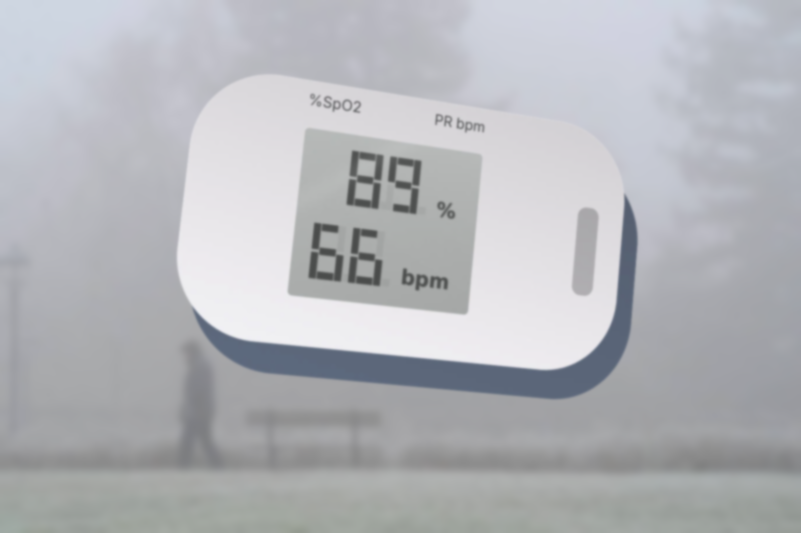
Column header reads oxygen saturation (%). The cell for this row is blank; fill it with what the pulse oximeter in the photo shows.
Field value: 89 %
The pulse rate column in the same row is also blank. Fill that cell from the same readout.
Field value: 66 bpm
